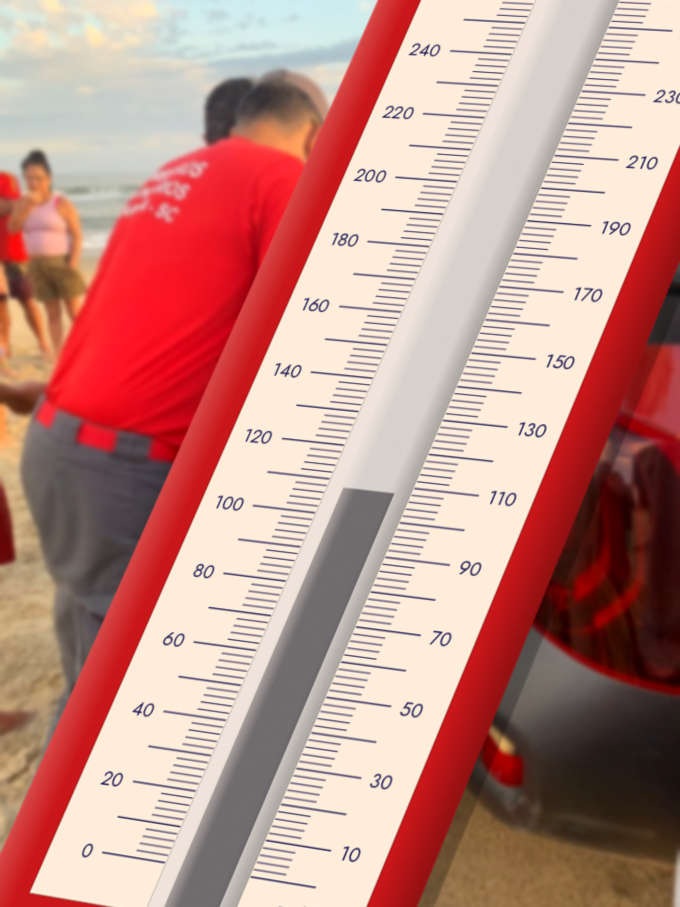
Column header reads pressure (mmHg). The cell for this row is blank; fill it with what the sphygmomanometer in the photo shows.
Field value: 108 mmHg
